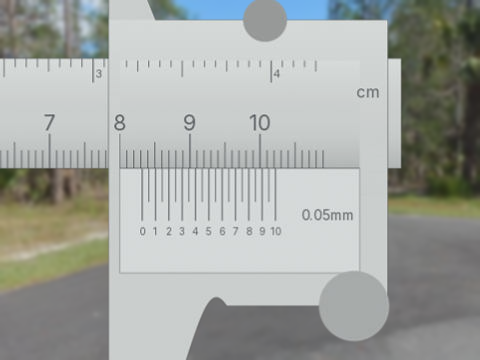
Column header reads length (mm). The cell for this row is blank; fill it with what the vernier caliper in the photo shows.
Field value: 83.2 mm
